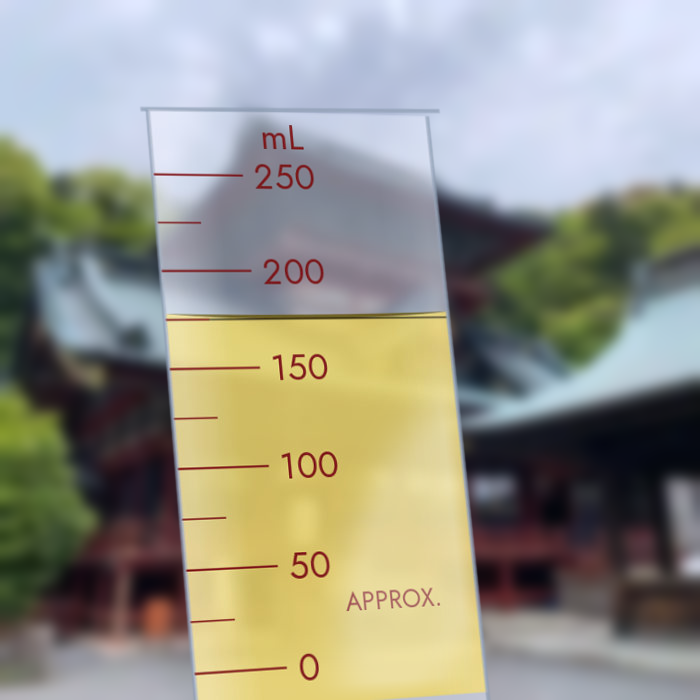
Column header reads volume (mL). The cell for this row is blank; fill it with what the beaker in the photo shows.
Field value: 175 mL
